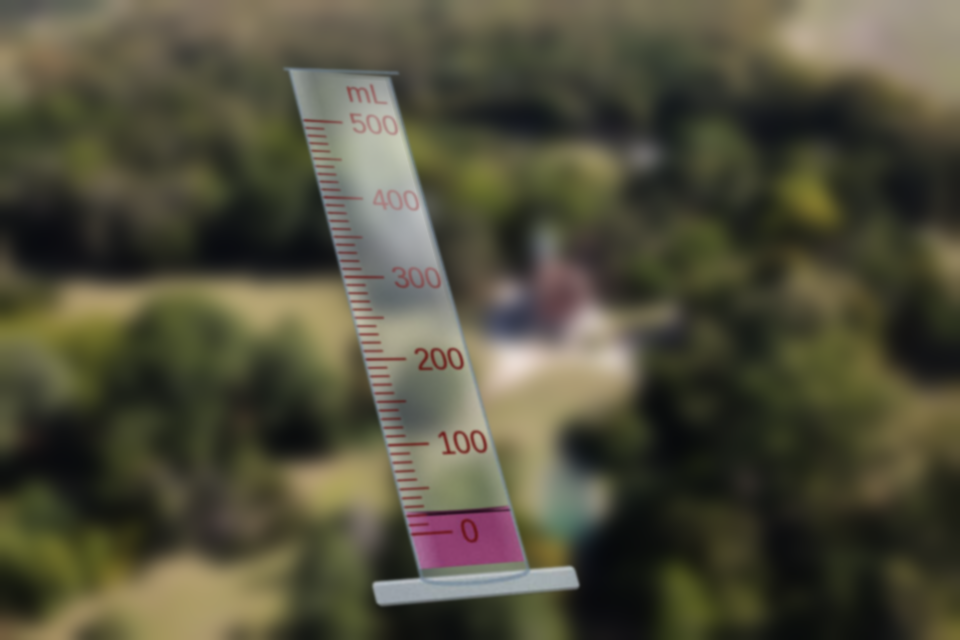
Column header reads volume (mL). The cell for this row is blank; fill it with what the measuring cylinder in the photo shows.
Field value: 20 mL
